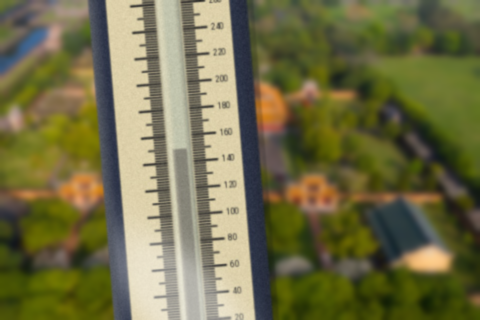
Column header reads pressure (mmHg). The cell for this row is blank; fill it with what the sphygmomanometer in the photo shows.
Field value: 150 mmHg
